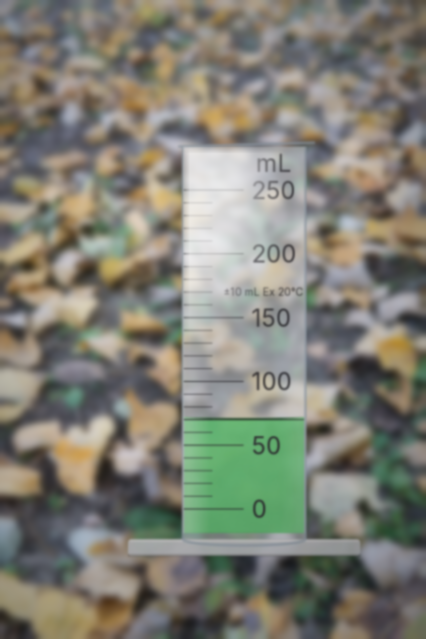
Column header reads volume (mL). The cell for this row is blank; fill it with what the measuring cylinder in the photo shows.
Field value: 70 mL
